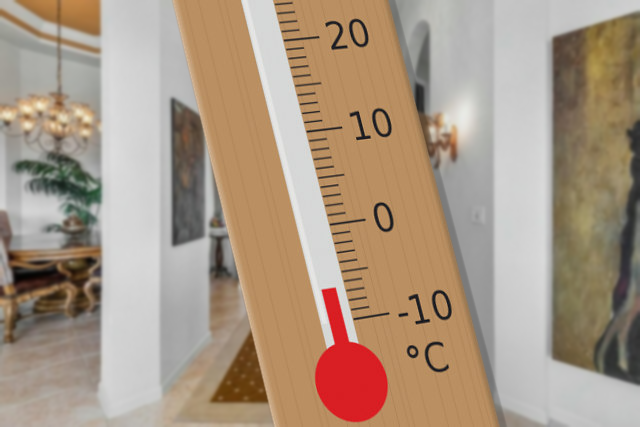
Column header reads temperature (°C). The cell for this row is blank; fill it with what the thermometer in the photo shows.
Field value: -6.5 °C
